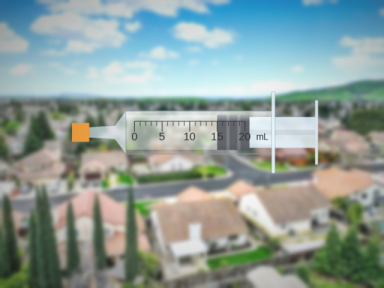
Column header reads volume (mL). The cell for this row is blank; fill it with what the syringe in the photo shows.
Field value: 15 mL
